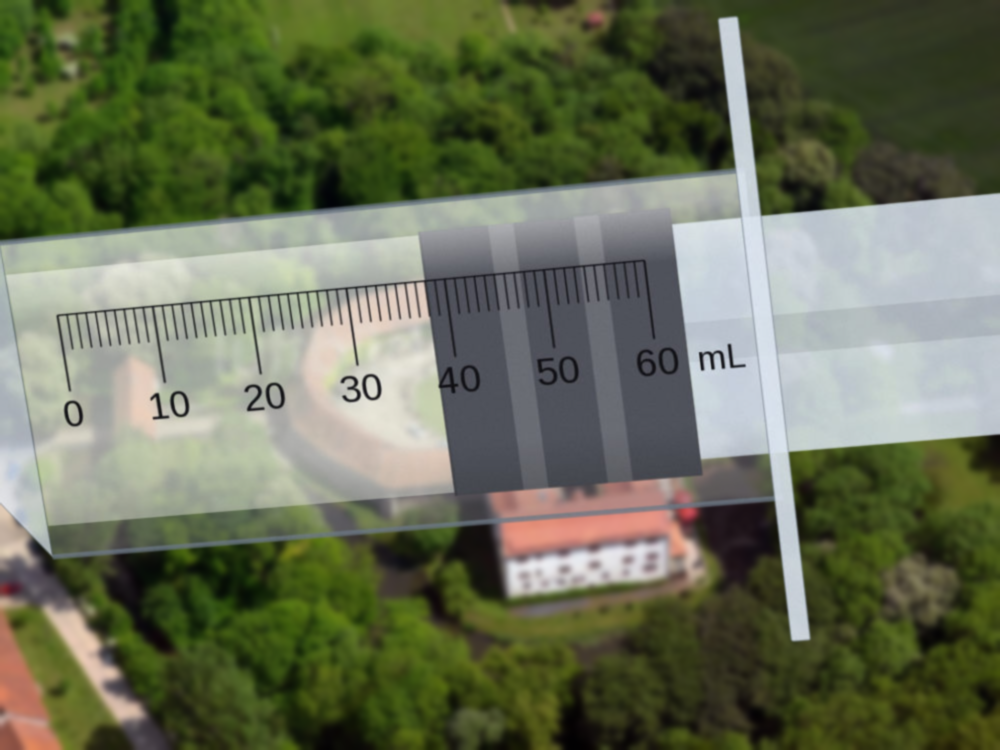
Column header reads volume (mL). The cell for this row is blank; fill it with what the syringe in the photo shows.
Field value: 38 mL
